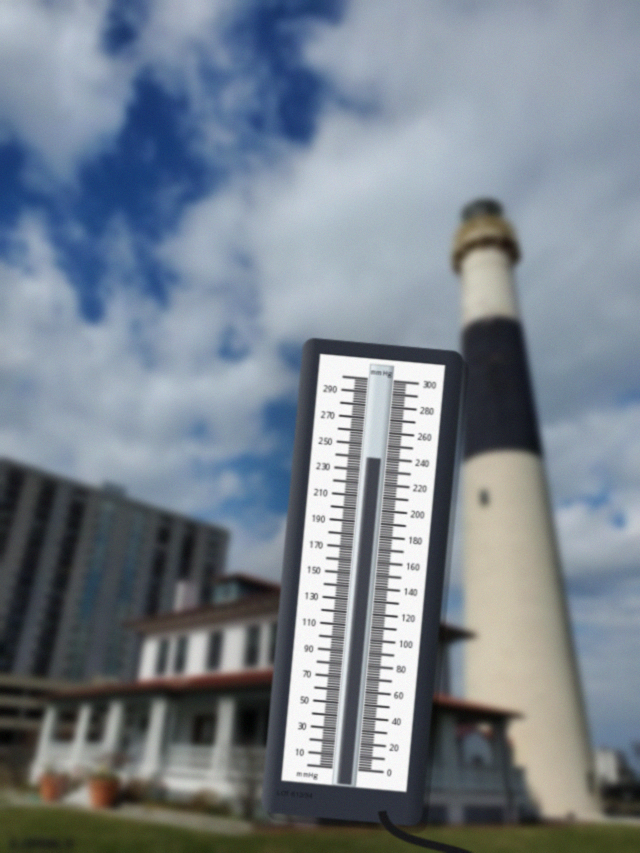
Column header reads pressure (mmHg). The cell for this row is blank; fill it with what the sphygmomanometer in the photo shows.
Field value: 240 mmHg
